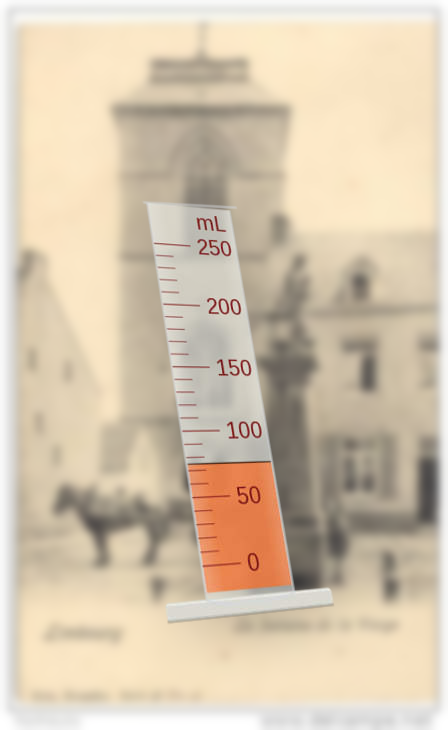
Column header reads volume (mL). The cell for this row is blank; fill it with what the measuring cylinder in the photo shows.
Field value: 75 mL
